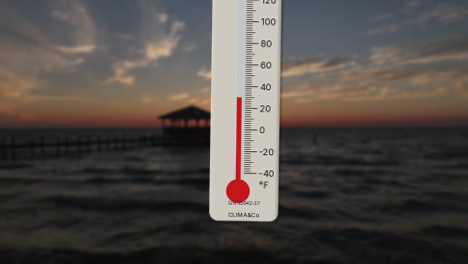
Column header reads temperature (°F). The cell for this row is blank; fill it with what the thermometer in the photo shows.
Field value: 30 °F
